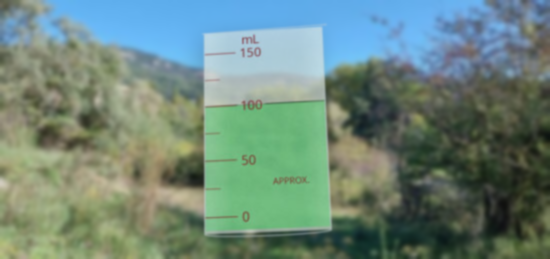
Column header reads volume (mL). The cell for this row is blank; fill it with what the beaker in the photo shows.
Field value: 100 mL
